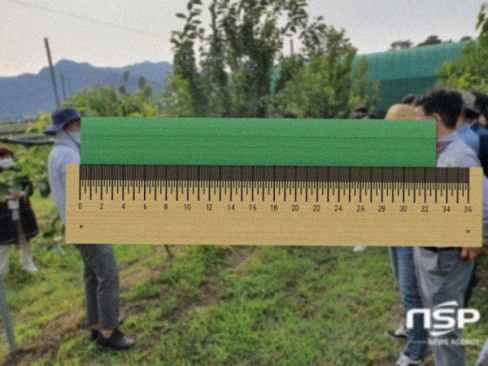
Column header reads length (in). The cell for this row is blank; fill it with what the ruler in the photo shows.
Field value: 33 in
